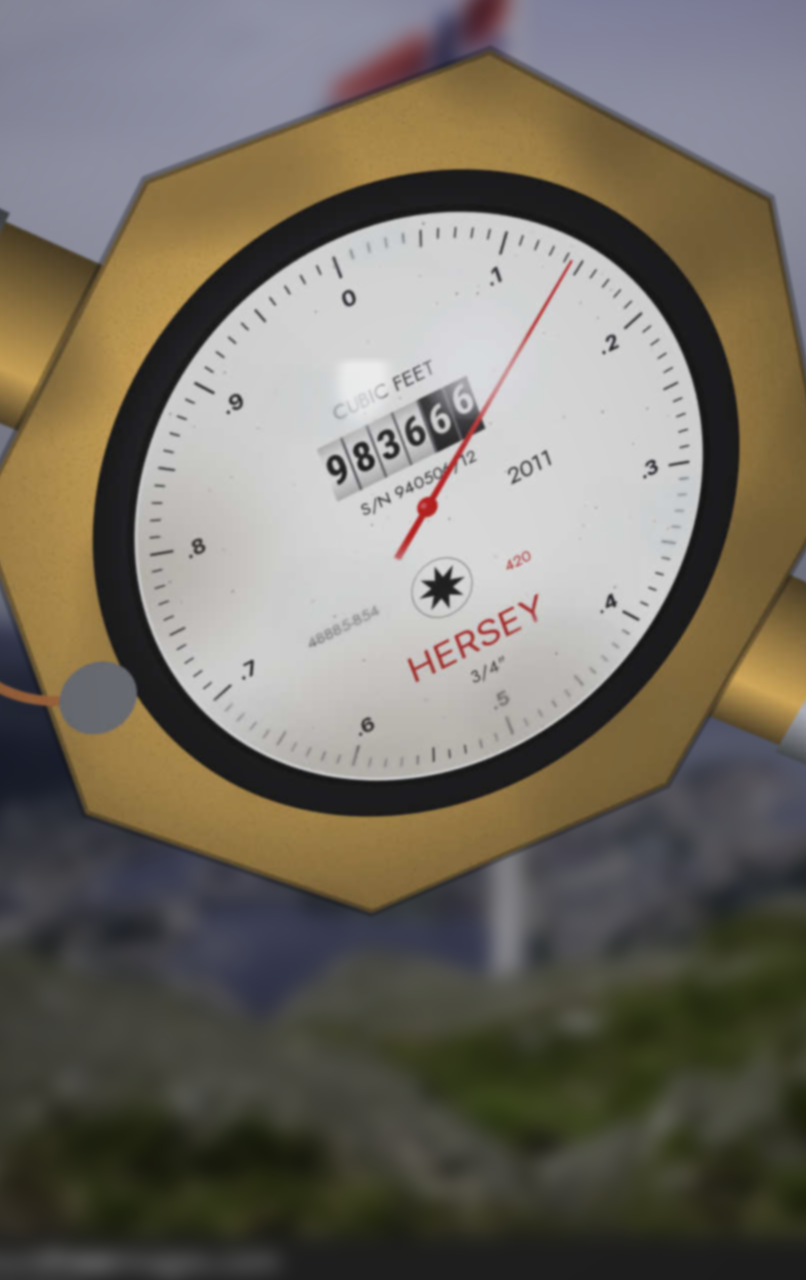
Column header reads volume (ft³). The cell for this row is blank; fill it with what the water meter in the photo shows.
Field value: 983666.14 ft³
